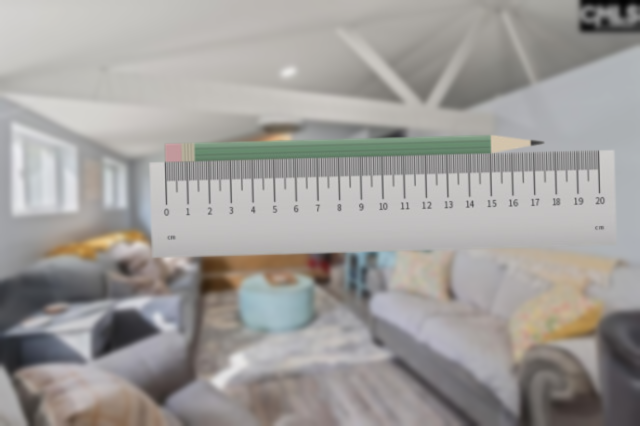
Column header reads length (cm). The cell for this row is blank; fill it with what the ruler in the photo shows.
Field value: 17.5 cm
